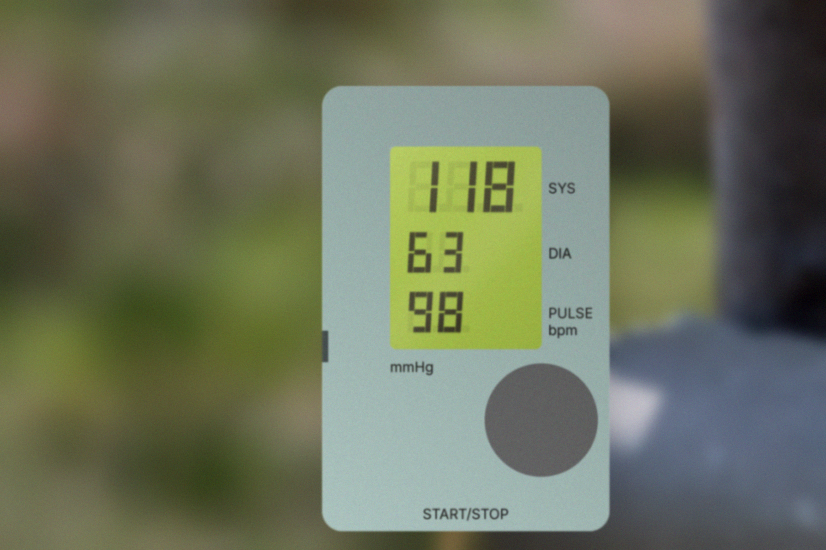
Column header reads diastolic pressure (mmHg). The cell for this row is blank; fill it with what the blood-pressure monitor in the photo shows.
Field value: 63 mmHg
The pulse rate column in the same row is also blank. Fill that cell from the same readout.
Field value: 98 bpm
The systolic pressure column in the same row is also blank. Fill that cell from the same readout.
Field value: 118 mmHg
